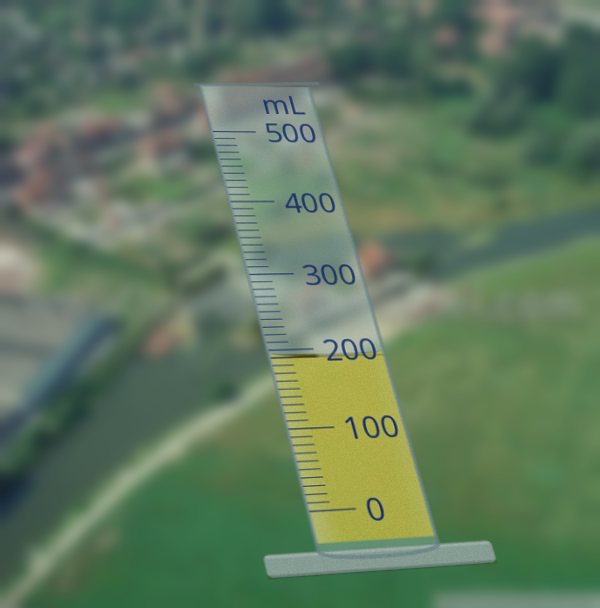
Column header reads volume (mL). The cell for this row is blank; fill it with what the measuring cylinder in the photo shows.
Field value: 190 mL
